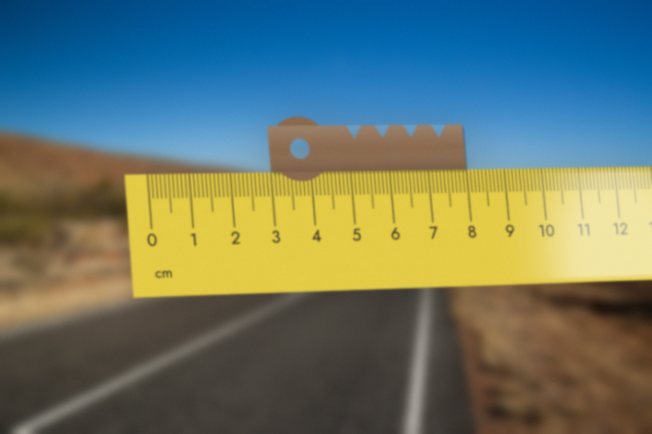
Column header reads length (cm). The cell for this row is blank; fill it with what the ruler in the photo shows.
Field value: 5 cm
